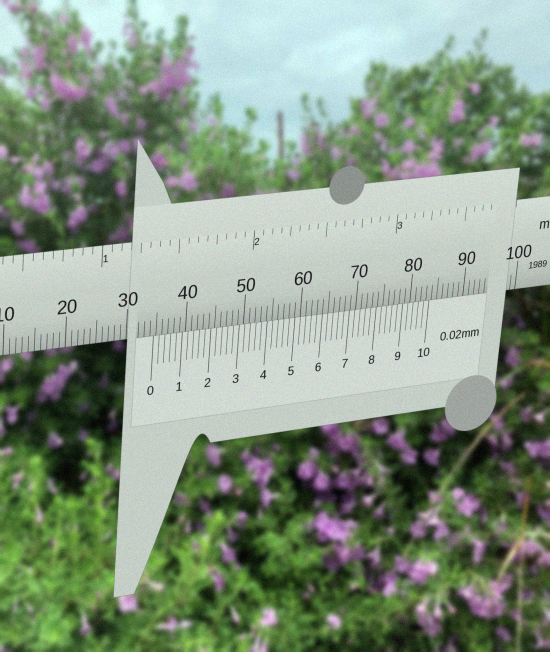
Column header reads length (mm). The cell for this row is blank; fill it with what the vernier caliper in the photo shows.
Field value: 34.6 mm
